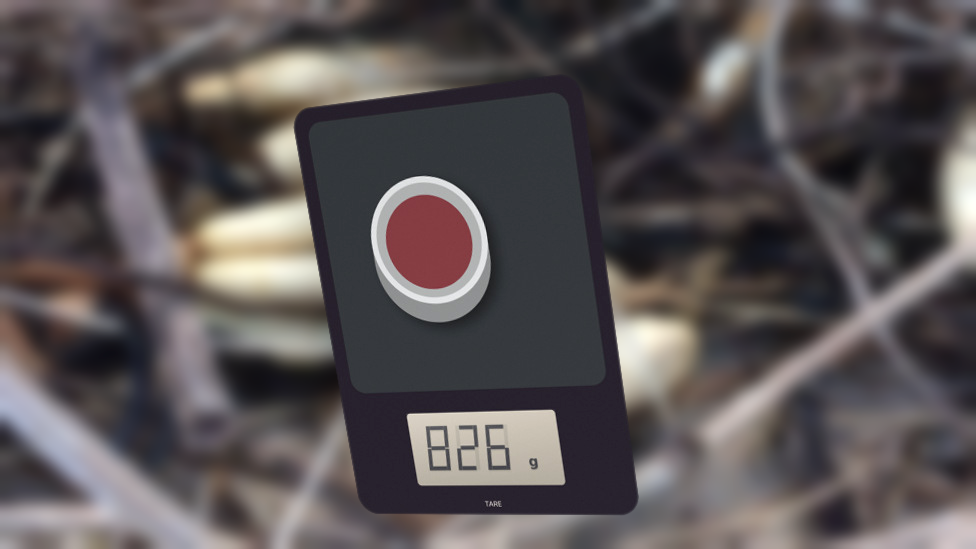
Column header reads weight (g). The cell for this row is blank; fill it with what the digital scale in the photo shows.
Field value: 826 g
